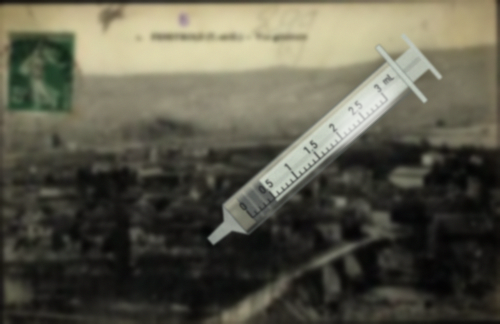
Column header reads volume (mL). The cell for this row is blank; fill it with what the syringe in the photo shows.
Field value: 0 mL
